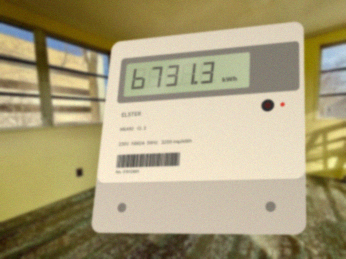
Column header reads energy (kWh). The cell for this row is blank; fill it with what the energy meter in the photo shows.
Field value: 6731.3 kWh
